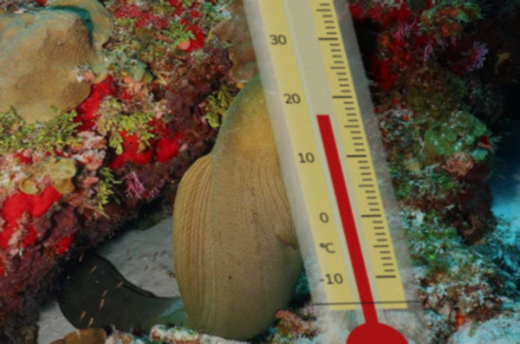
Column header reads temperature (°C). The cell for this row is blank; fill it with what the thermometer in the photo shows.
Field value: 17 °C
